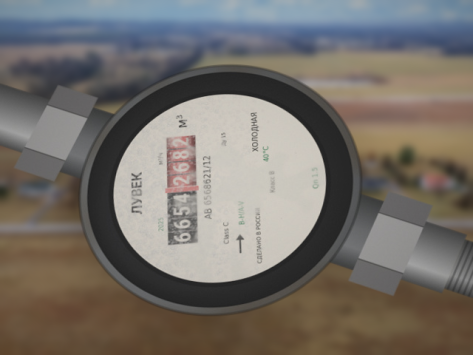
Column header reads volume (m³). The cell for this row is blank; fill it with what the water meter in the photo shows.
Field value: 6654.2682 m³
